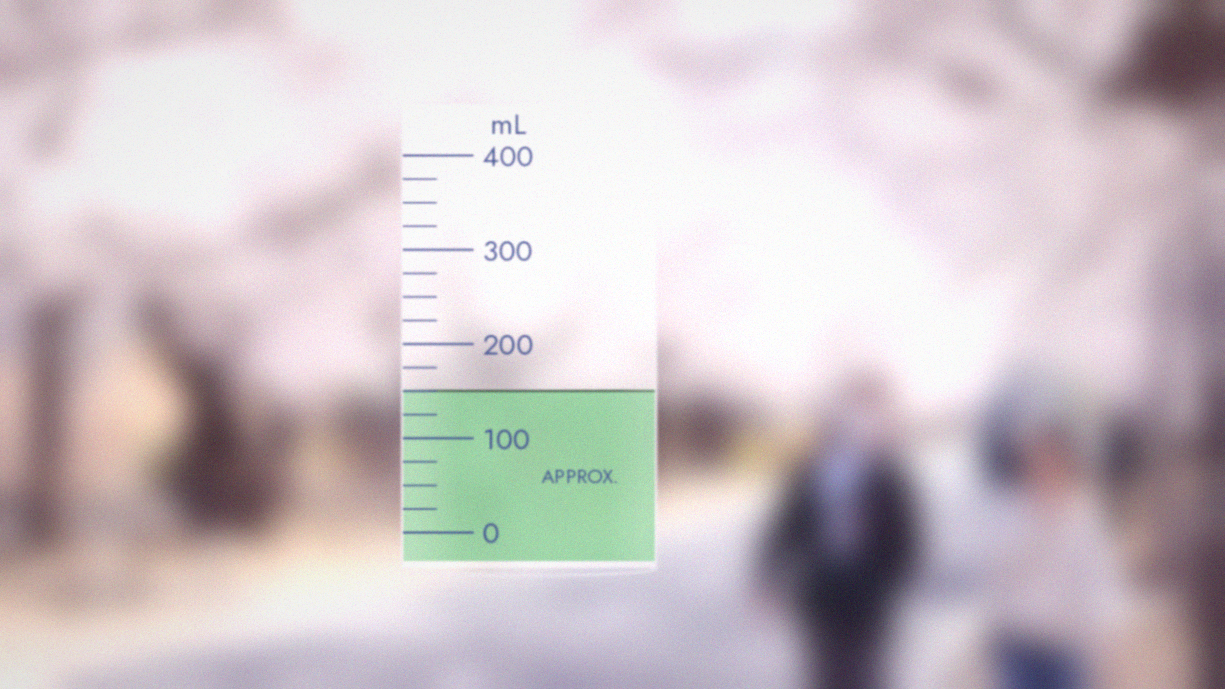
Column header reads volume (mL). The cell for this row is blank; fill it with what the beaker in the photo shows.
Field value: 150 mL
